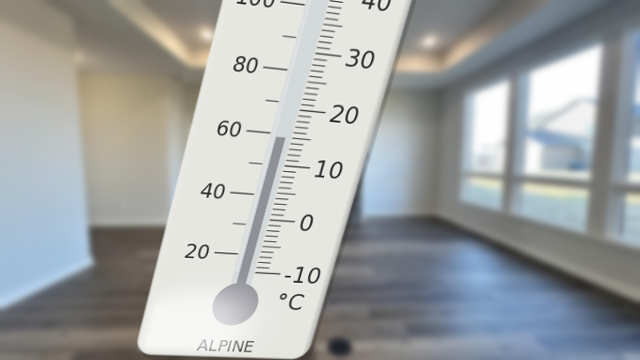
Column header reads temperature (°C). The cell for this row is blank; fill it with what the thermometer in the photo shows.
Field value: 15 °C
